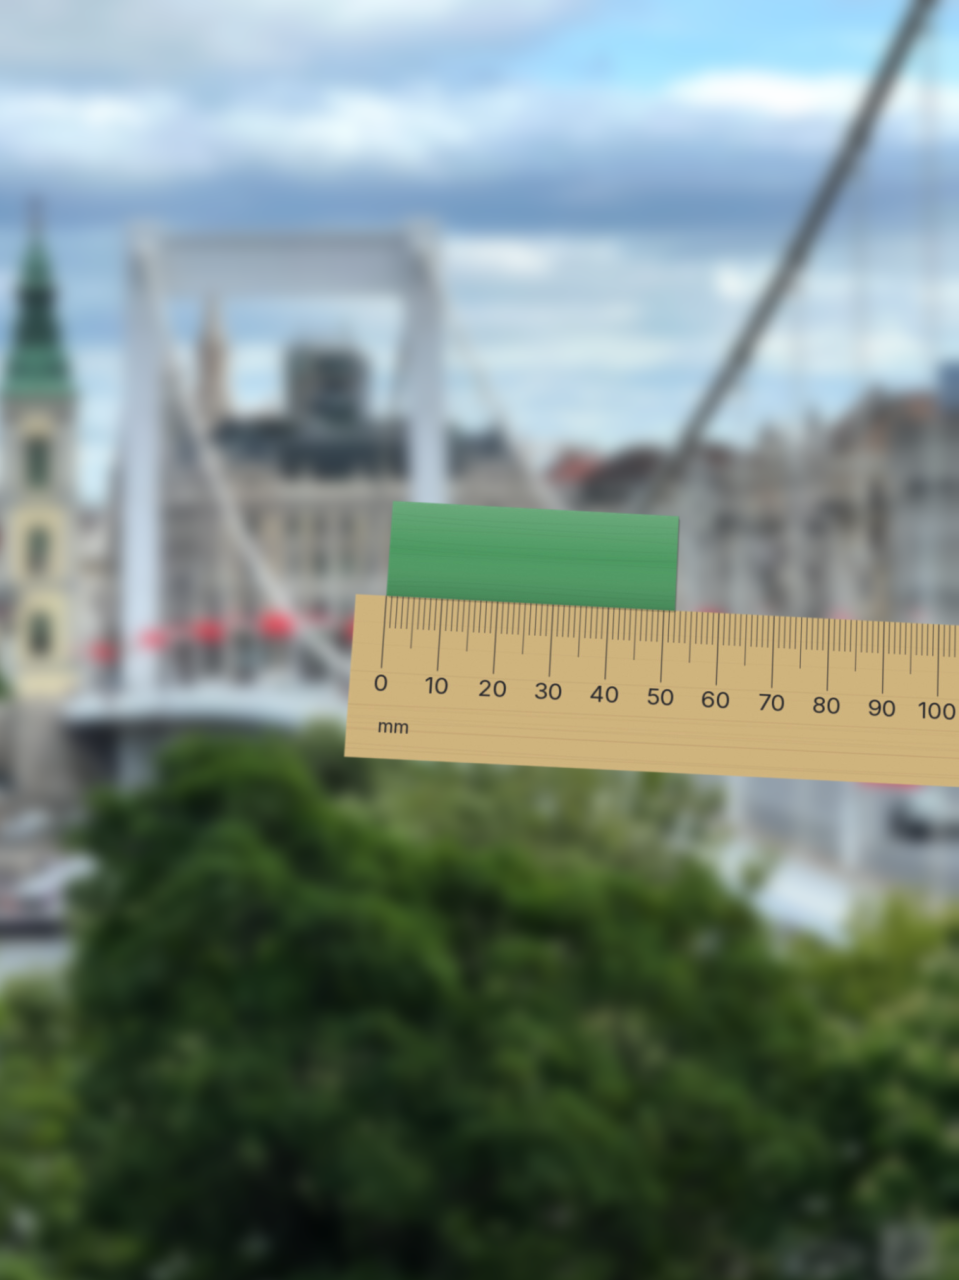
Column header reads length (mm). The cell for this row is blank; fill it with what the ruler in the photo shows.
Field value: 52 mm
